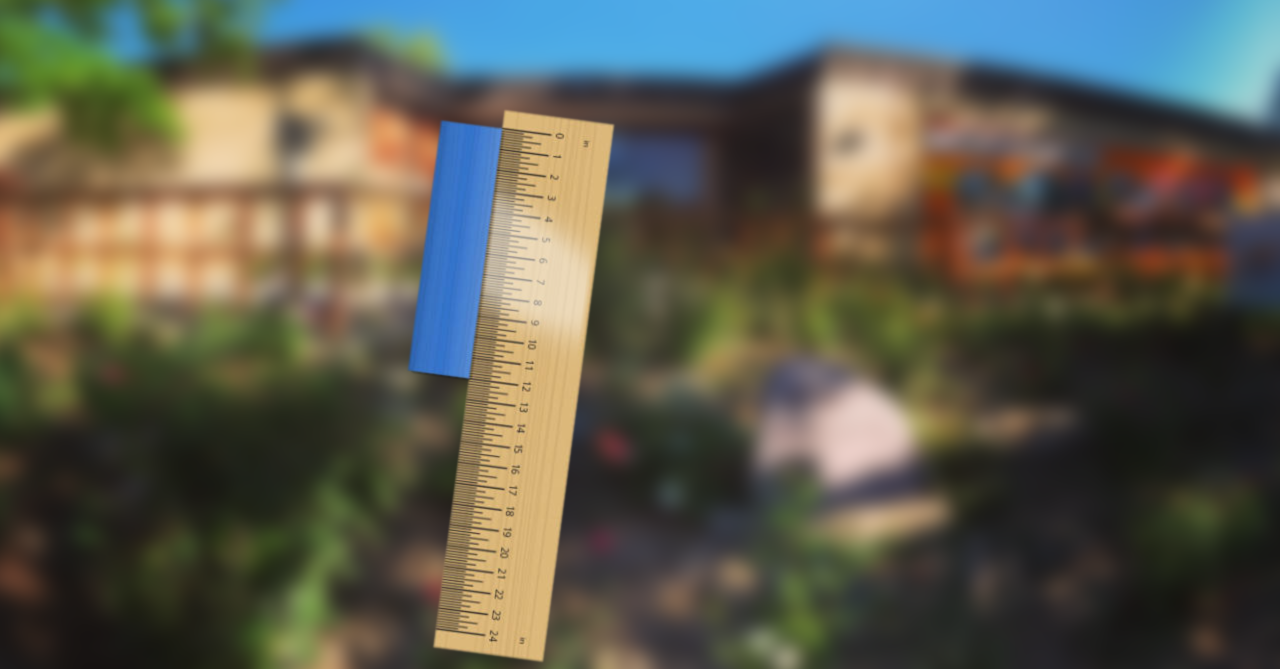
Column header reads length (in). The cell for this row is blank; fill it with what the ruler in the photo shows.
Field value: 12 in
